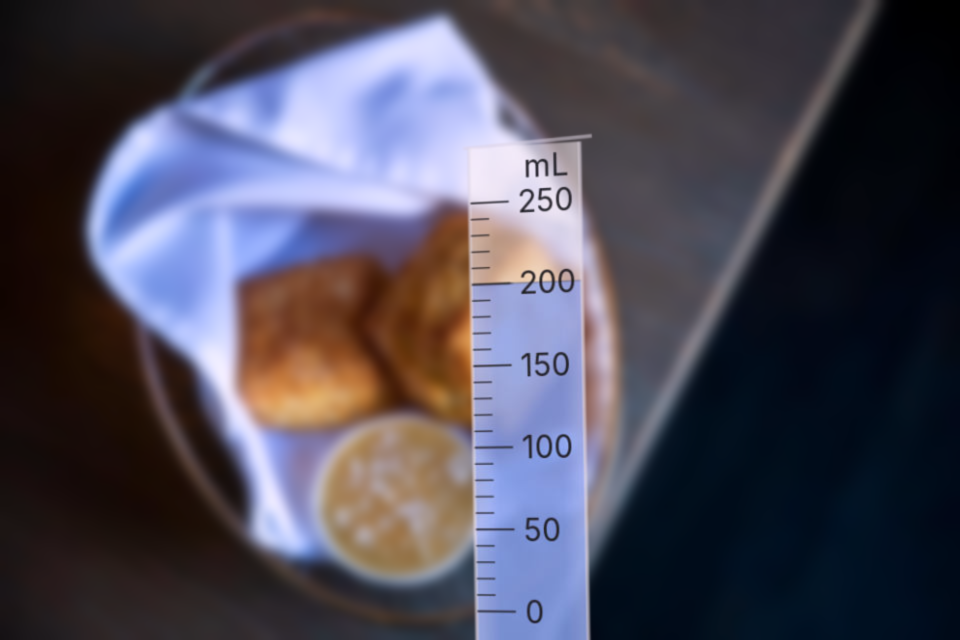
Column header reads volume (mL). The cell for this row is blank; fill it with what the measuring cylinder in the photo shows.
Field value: 200 mL
